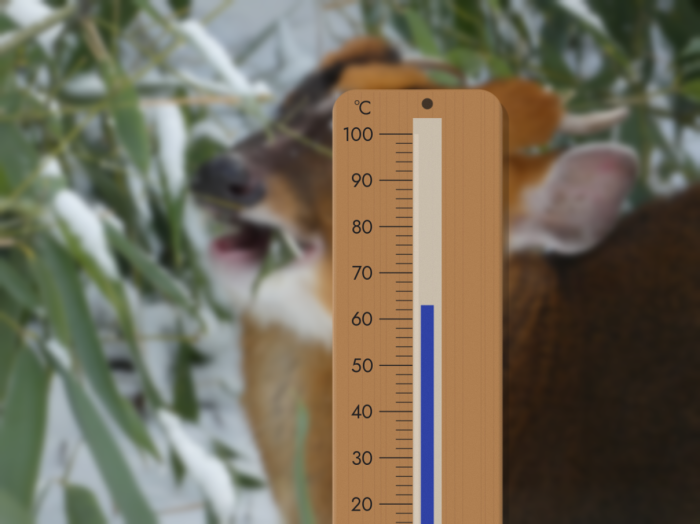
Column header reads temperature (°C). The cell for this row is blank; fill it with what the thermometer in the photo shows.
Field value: 63 °C
